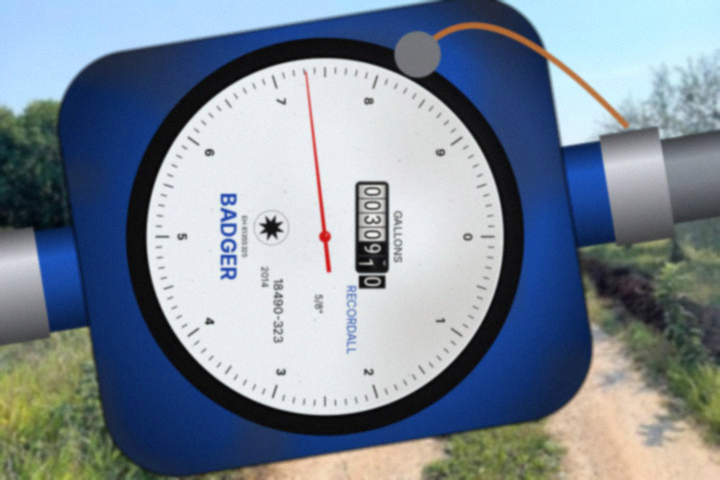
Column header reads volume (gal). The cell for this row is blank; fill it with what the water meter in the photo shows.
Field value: 30907.3 gal
